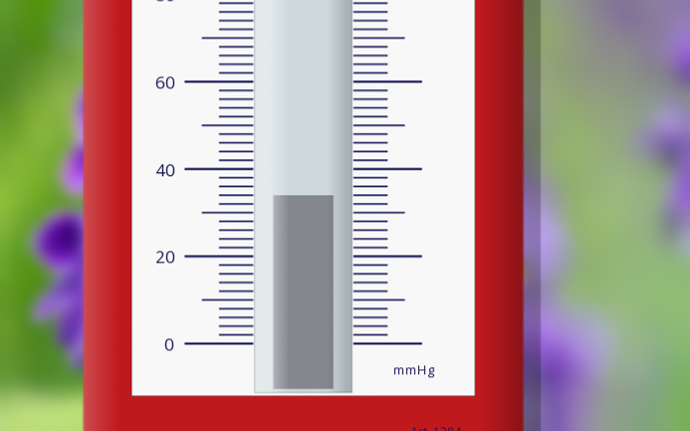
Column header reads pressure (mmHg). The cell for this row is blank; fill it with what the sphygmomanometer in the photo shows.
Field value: 34 mmHg
